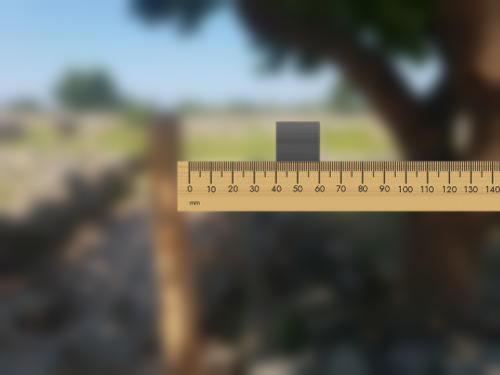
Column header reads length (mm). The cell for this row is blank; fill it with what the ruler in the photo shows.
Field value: 20 mm
